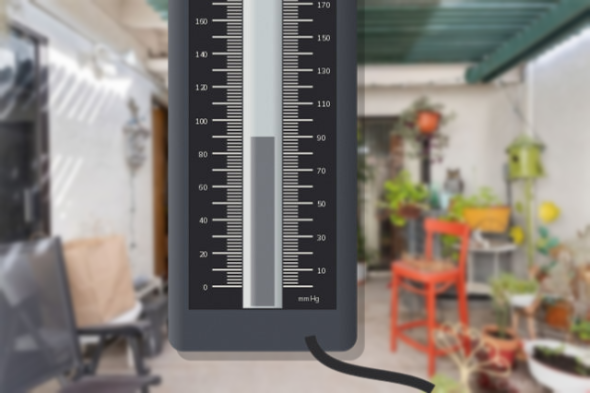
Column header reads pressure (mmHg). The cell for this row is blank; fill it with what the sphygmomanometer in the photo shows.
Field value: 90 mmHg
